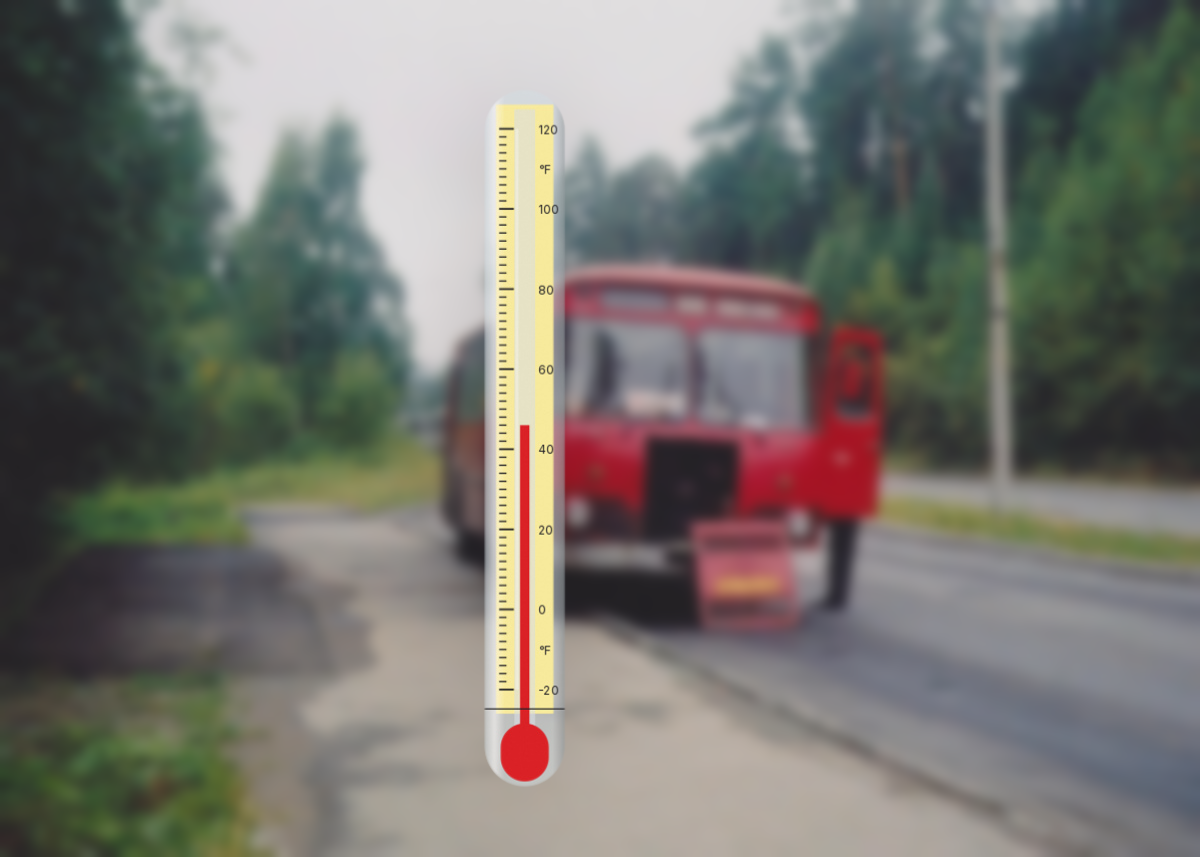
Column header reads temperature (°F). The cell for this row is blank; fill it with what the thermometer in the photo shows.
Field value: 46 °F
